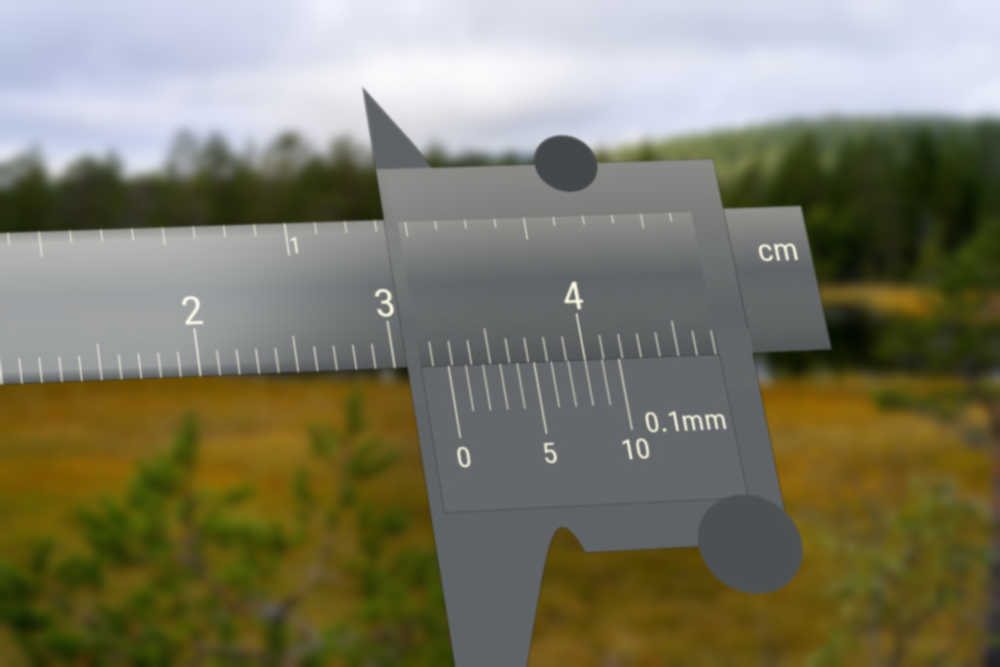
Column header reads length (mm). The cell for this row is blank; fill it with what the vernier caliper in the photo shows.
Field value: 32.8 mm
